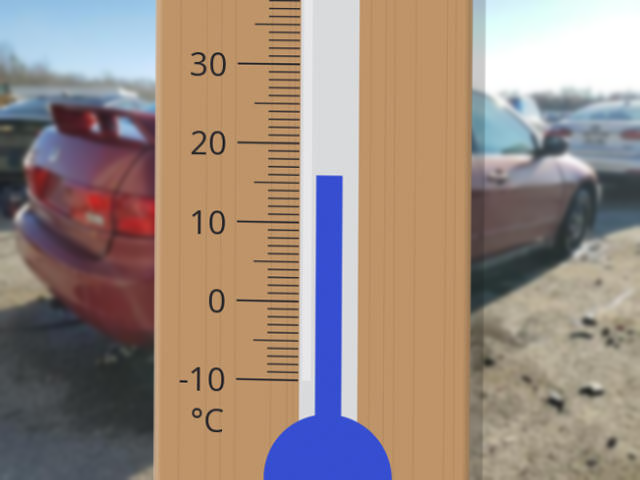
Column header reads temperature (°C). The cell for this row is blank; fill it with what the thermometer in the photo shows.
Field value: 16 °C
